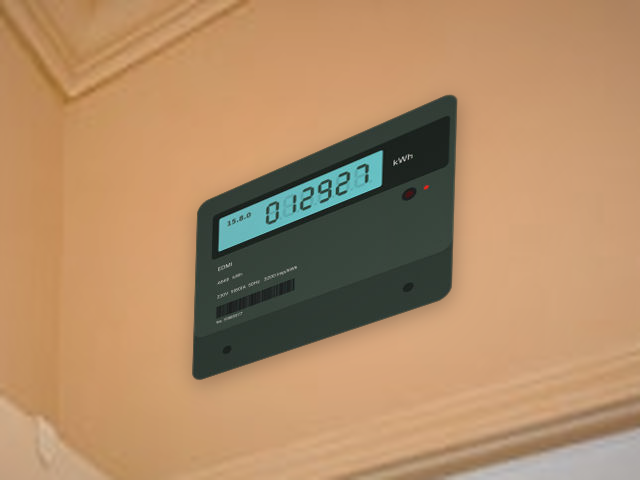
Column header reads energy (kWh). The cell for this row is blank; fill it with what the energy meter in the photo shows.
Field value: 12927 kWh
